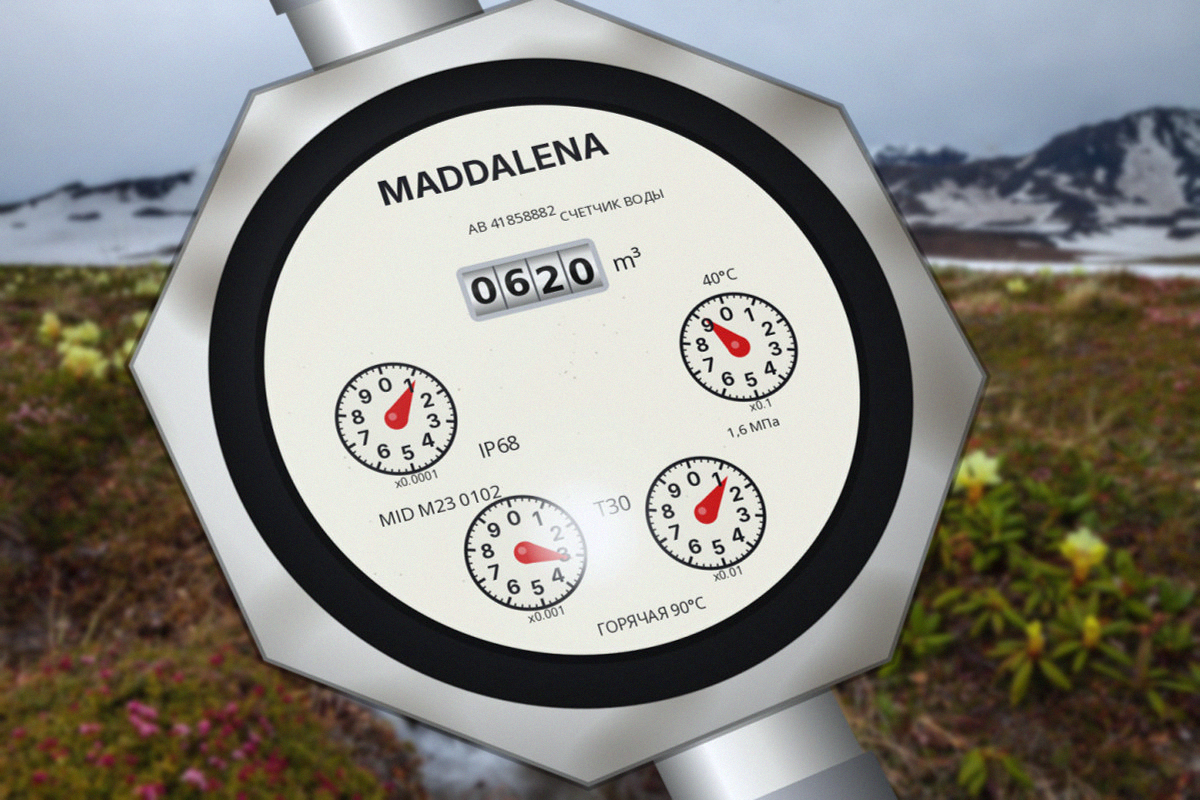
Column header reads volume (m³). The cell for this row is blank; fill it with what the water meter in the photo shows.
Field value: 619.9131 m³
